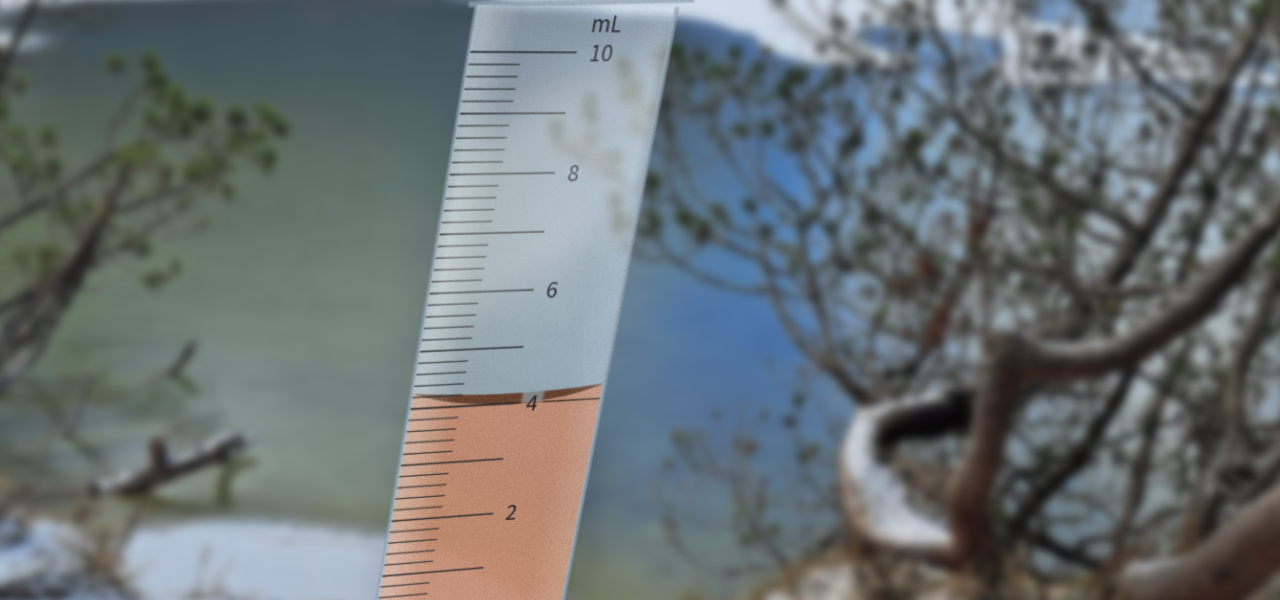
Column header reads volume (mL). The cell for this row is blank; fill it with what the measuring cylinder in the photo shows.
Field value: 4 mL
